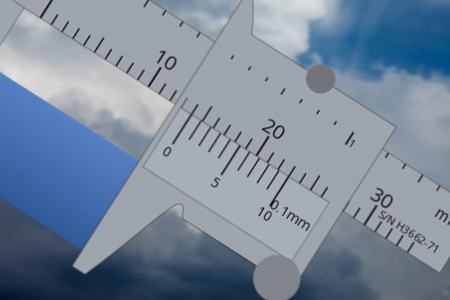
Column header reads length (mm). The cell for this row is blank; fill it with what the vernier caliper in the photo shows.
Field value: 14.0 mm
